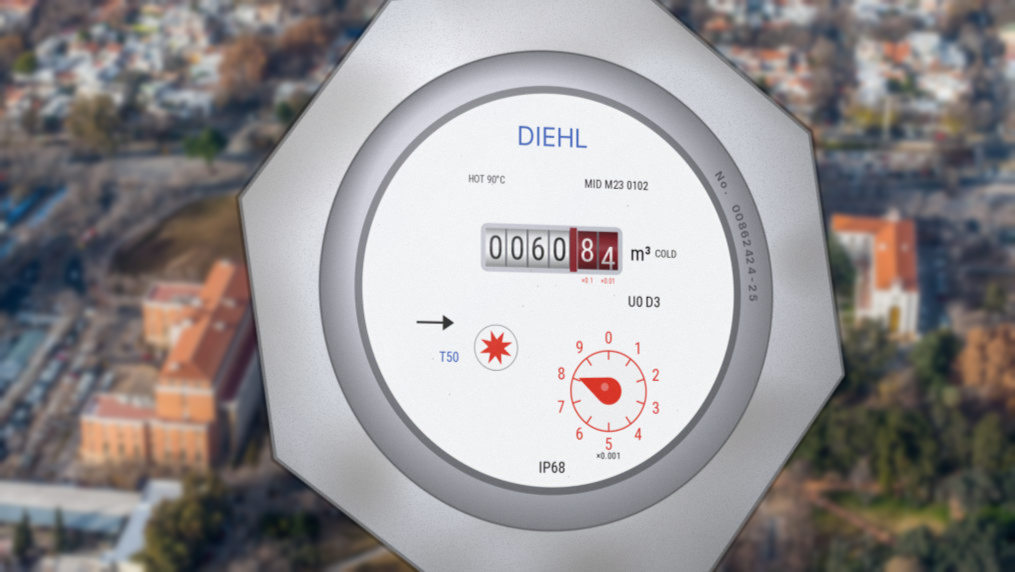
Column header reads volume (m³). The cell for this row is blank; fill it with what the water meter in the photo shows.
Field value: 60.838 m³
